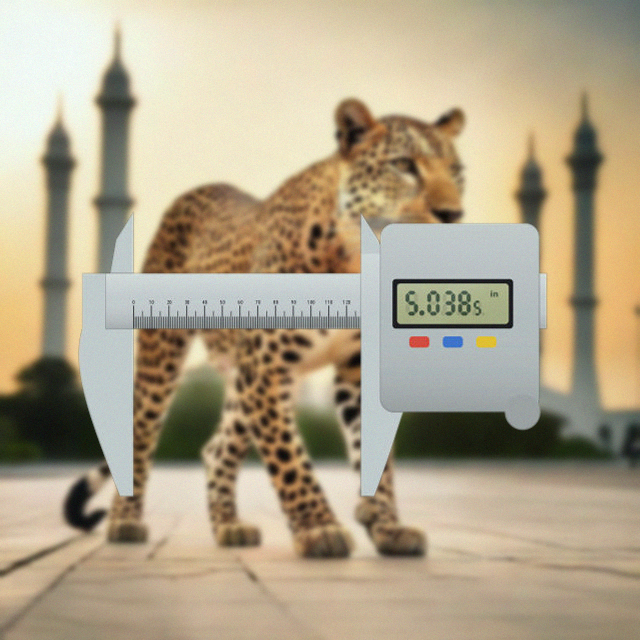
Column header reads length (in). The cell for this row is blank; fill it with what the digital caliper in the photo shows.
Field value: 5.0385 in
